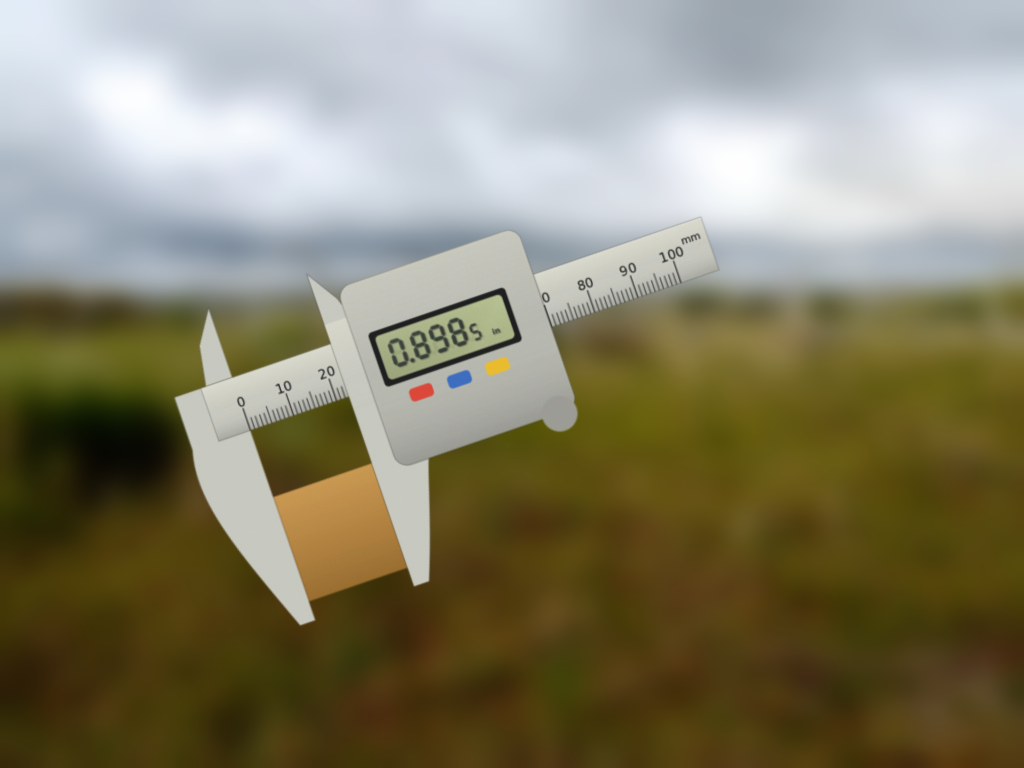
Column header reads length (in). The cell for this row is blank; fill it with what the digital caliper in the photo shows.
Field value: 0.8985 in
